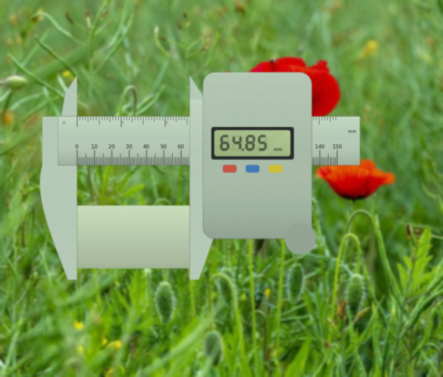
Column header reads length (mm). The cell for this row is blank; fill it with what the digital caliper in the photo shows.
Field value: 64.85 mm
